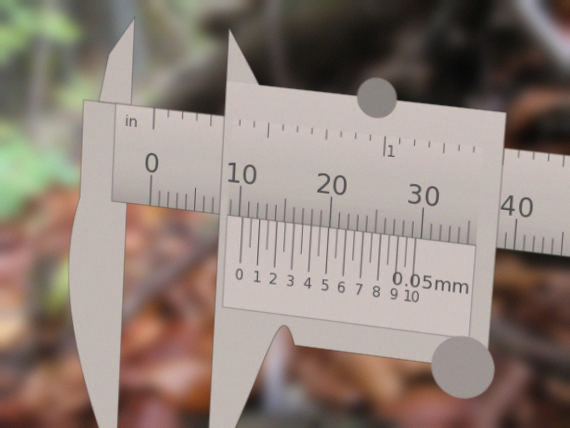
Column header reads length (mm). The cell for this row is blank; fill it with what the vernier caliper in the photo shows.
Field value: 10.4 mm
